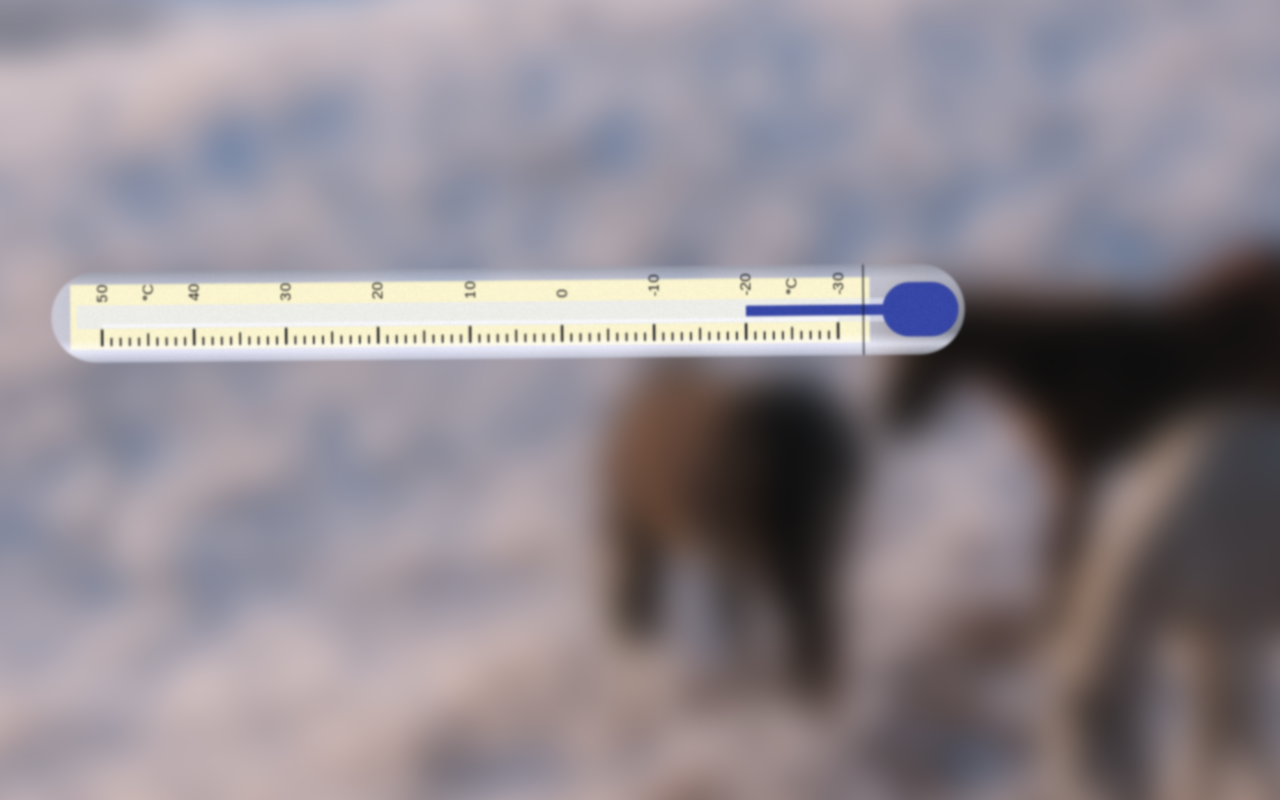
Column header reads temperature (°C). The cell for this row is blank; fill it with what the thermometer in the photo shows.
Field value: -20 °C
